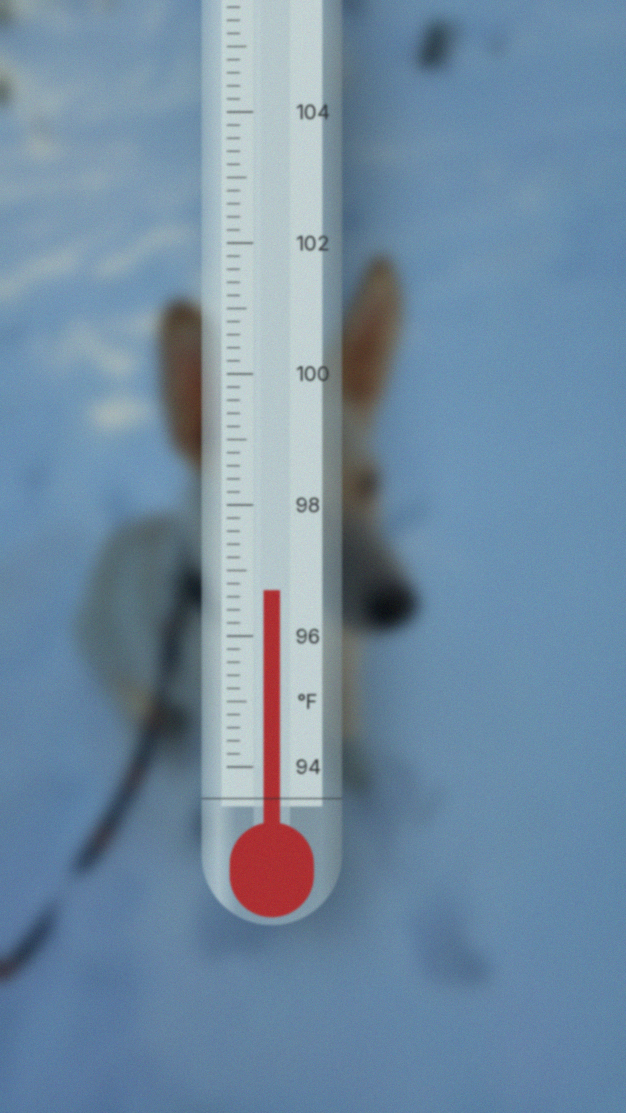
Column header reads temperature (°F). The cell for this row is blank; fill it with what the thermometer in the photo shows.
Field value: 96.7 °F
